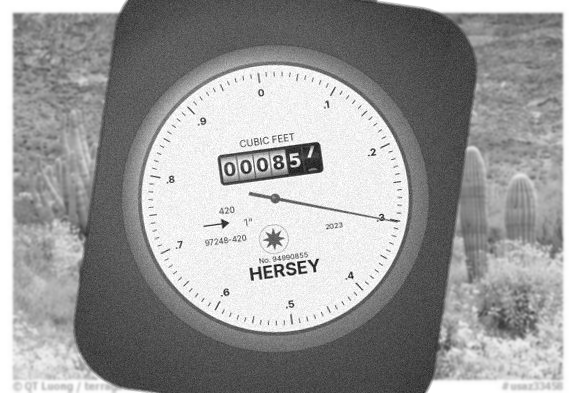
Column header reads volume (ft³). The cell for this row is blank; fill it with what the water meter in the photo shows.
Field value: 857.30 ft³
